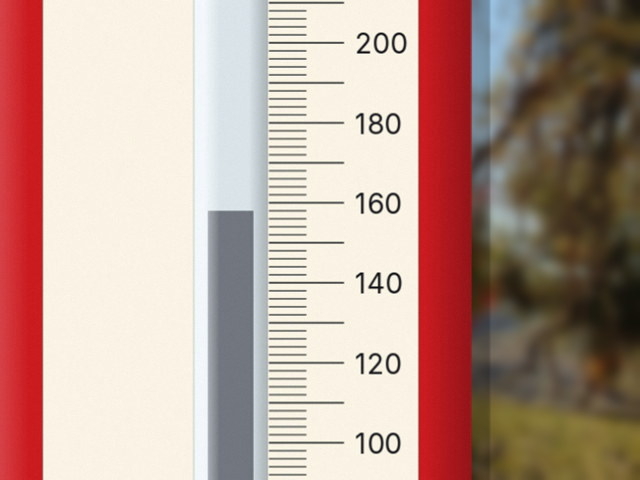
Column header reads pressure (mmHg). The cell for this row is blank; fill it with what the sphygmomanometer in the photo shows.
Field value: 158 mmHg
